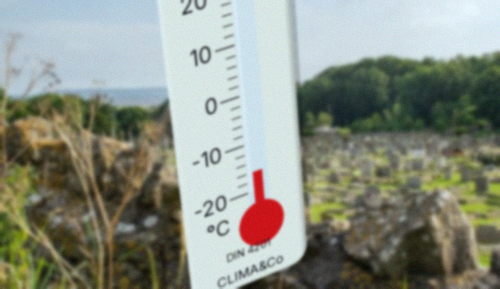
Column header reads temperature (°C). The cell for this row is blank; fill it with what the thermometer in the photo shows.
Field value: -16 °C
